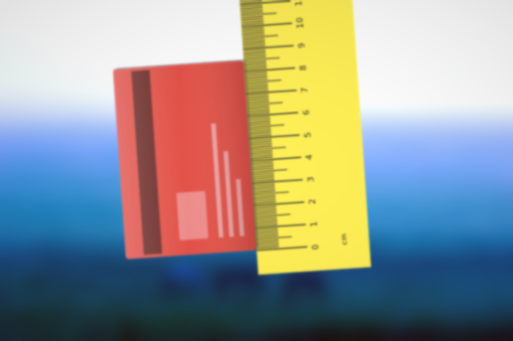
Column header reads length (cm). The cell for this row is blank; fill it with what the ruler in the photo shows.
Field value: 8.5 cm
